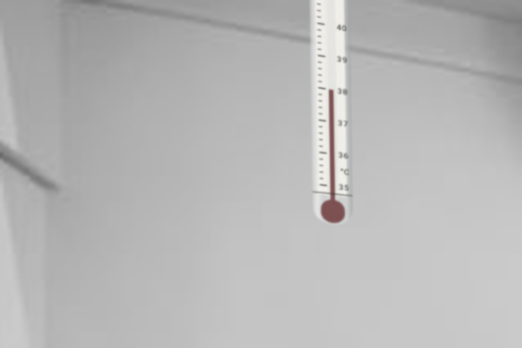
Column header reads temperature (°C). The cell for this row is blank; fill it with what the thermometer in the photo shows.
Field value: 38 °C
